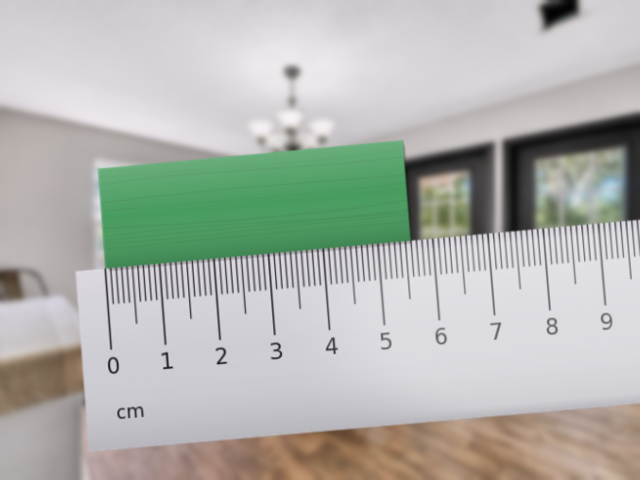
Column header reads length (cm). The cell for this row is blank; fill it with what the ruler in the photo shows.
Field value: 5.6 cm
